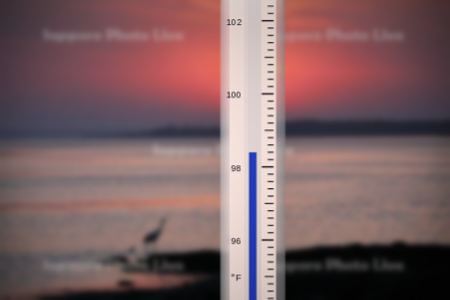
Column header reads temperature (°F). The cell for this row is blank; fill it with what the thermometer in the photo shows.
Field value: 98.4 °F
